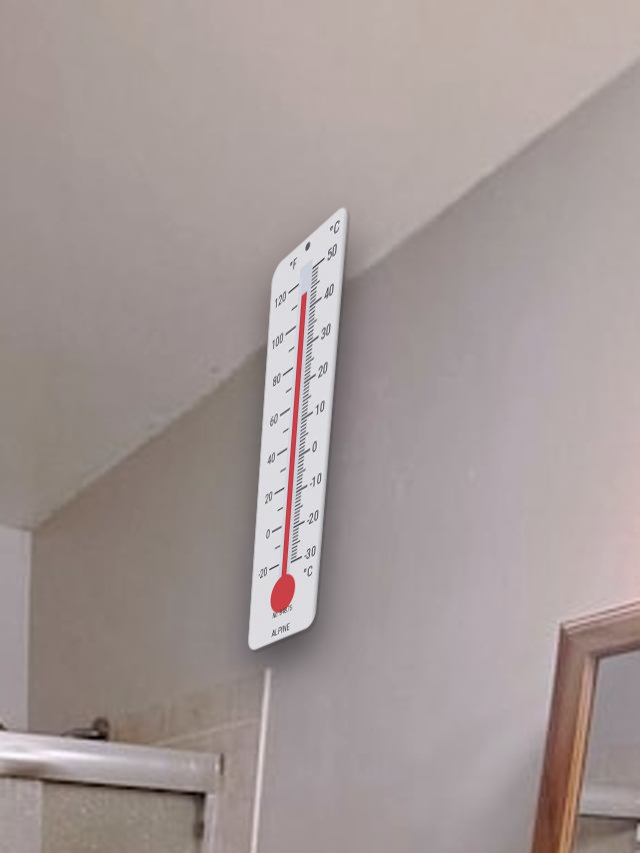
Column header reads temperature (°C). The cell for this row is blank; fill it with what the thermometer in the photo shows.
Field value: 45 °C
